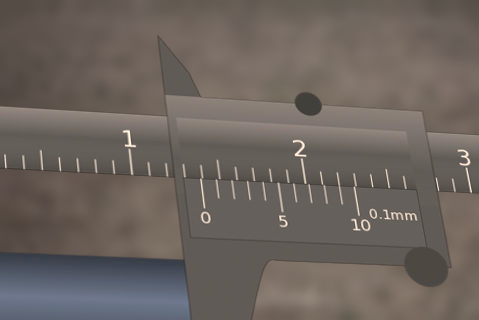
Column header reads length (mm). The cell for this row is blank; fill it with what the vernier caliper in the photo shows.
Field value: 13.9 mm
